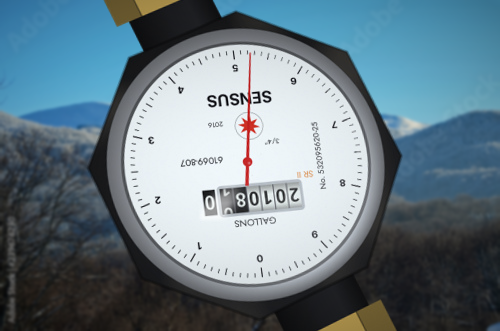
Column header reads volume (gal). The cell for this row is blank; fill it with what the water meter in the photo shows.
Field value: 2010805.2 gal
